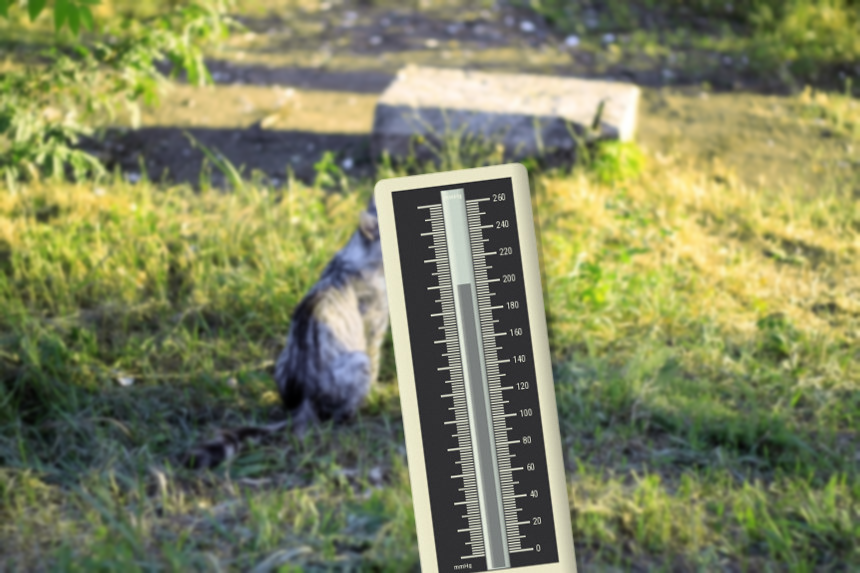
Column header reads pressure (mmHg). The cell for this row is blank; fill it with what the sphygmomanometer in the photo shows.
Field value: 200 mmHg
